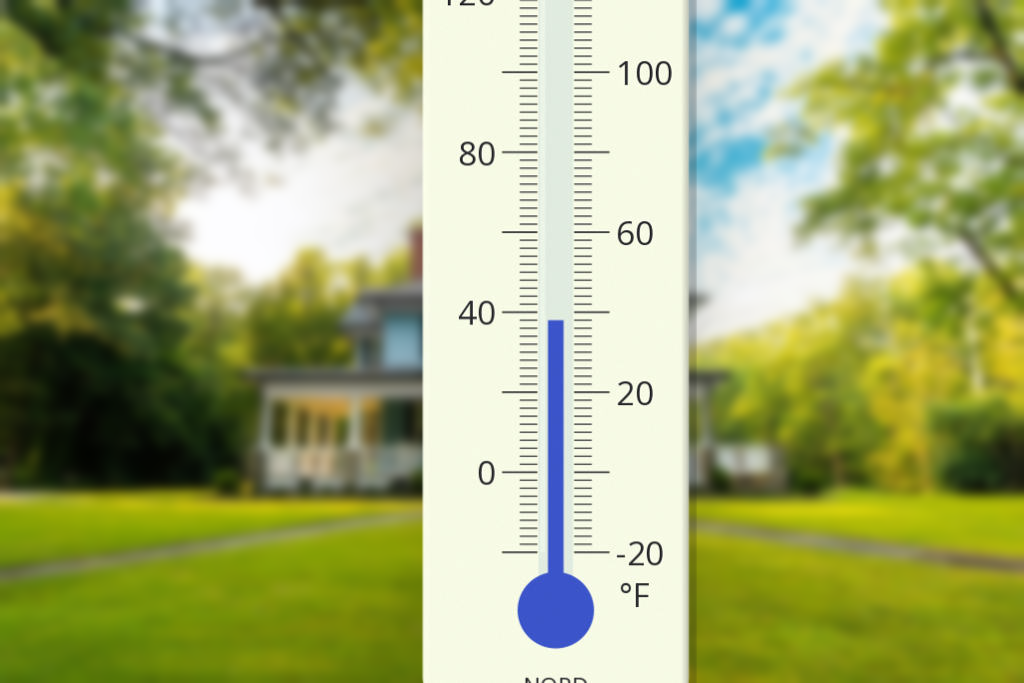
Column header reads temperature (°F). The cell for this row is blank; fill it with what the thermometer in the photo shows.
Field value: 38 °F
